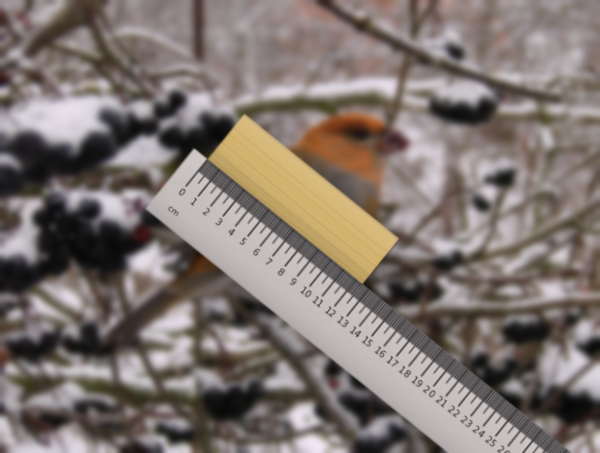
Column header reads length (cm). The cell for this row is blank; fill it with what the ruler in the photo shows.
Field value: 12.5 cm
